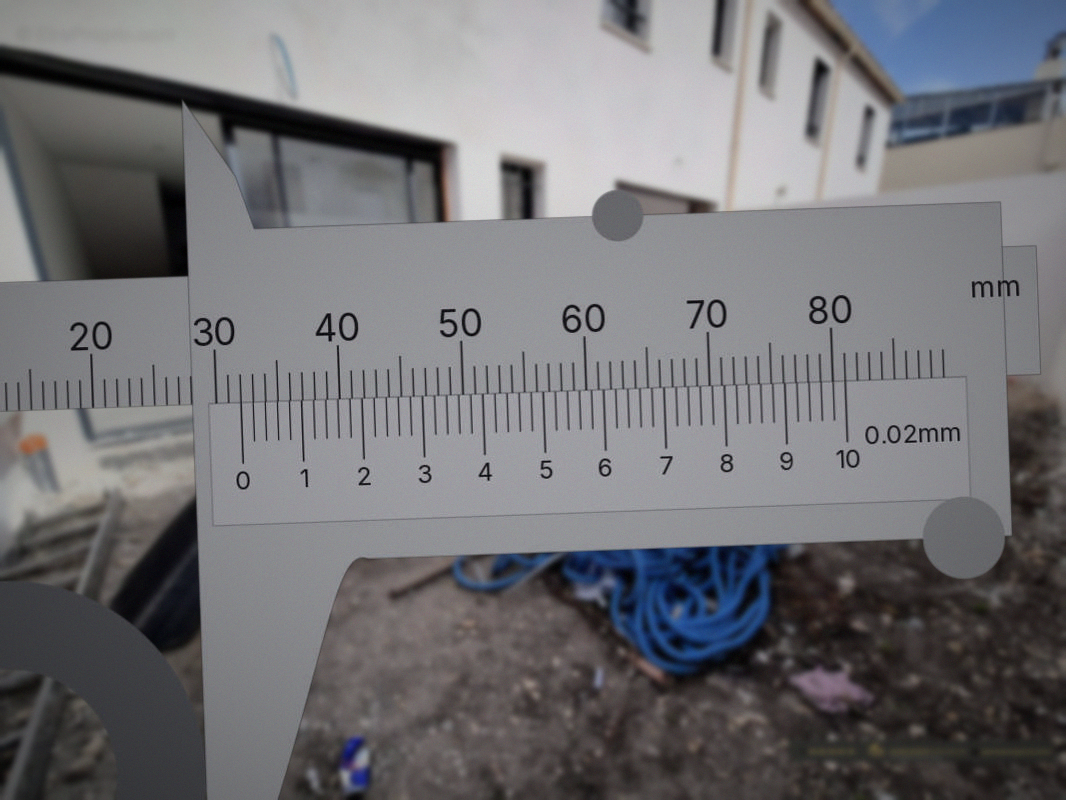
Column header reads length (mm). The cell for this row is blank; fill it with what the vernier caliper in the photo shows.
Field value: 32.0 mm
